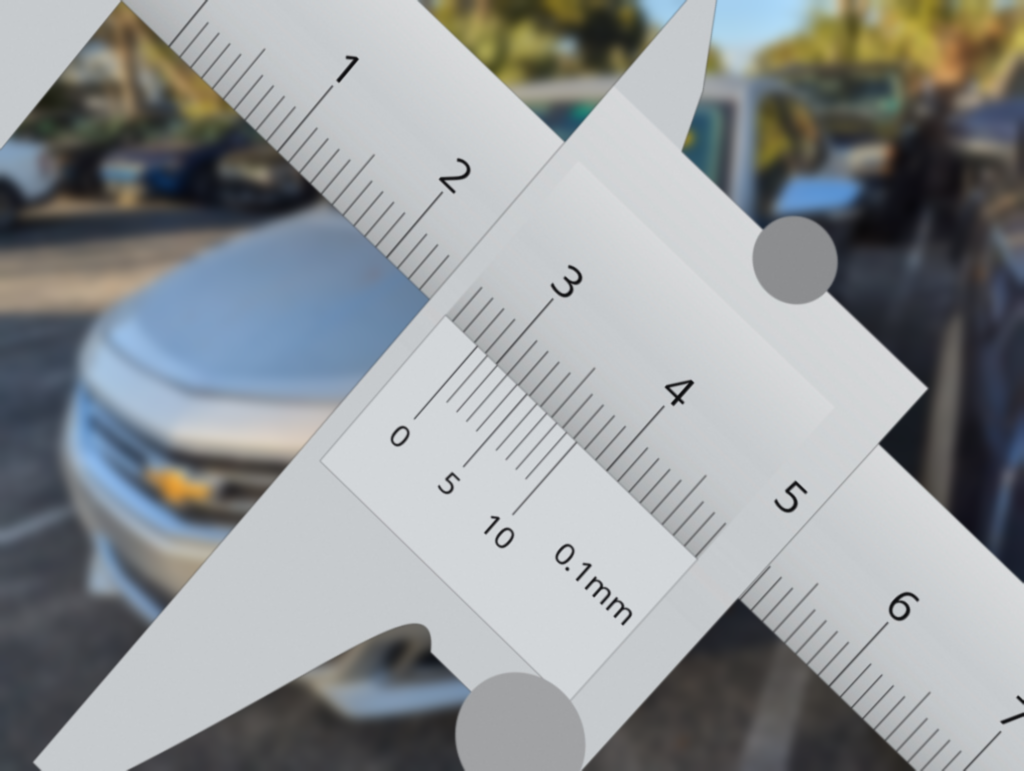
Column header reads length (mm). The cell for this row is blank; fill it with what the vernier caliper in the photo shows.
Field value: 28.3 mm
